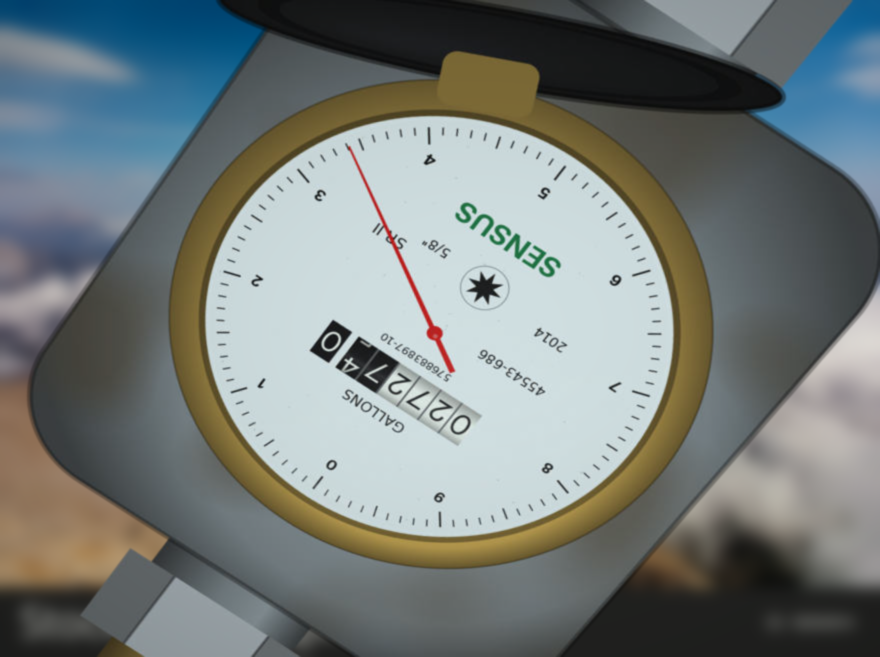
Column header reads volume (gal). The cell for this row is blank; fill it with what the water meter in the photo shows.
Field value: 272743.4 gal
